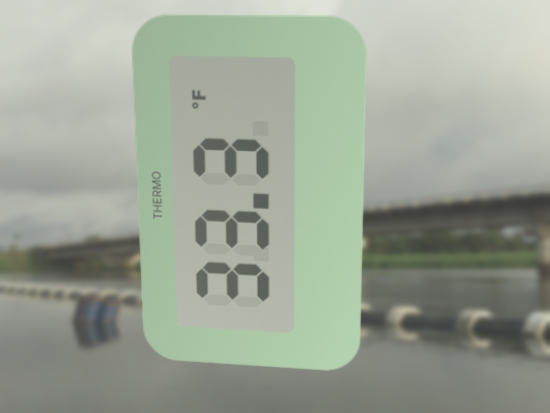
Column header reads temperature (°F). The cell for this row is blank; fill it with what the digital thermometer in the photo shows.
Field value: 33.3 °F
